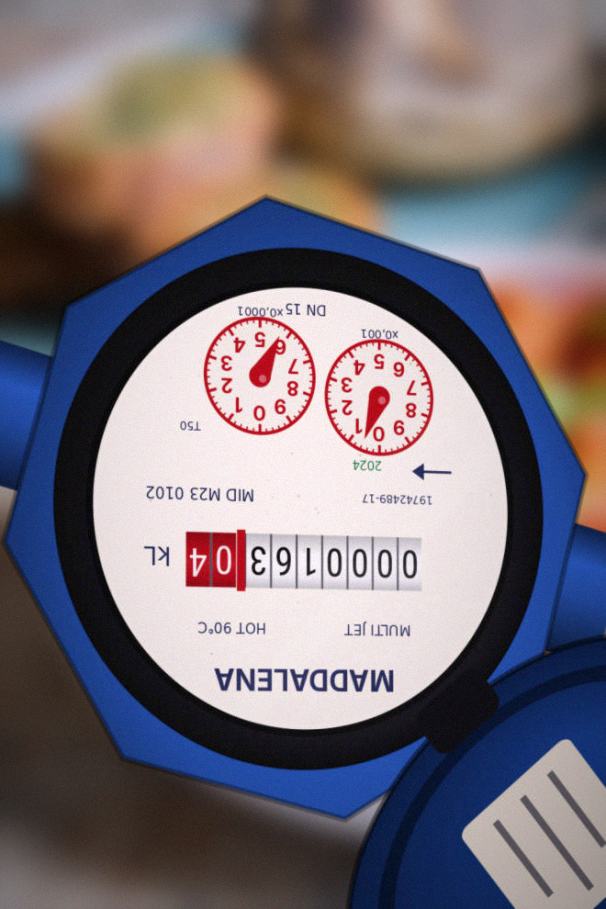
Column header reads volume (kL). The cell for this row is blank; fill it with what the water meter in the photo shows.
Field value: 163.0405 kL
